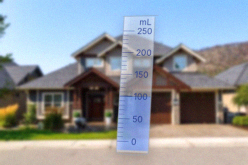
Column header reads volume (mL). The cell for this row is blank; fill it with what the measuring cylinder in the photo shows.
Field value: 100 mL
